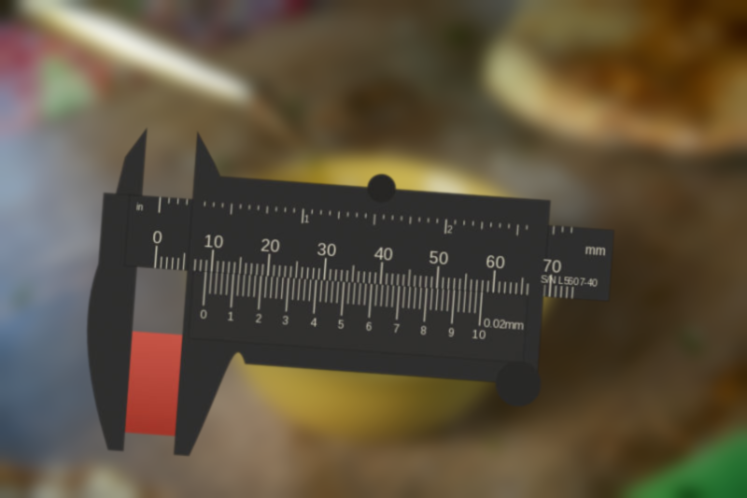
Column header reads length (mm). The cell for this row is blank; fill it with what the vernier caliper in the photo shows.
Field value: 9.0 mm
